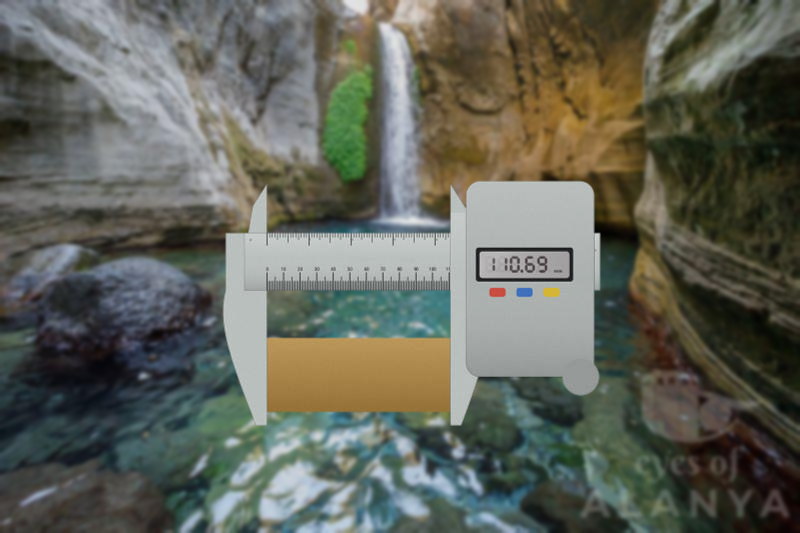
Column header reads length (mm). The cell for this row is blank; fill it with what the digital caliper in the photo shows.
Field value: 110.69 mm
